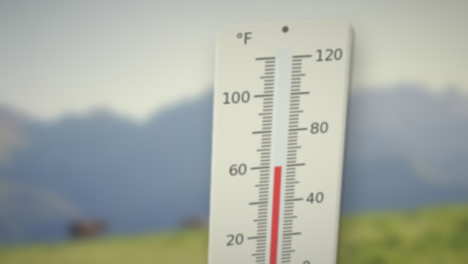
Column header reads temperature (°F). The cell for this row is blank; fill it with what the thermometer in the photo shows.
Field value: 60 °F
